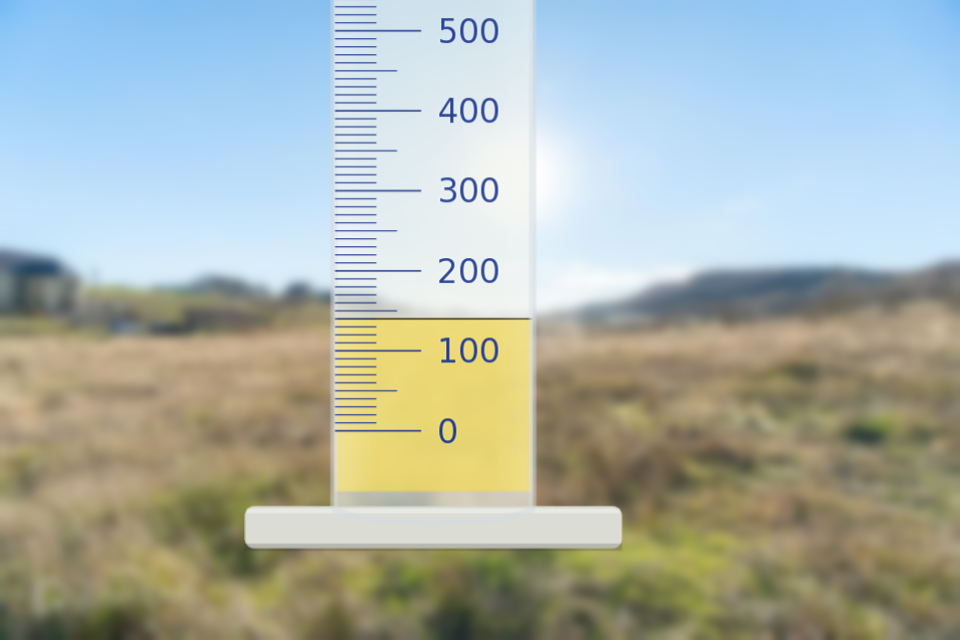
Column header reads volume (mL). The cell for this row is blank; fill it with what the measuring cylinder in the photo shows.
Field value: 140 mL
